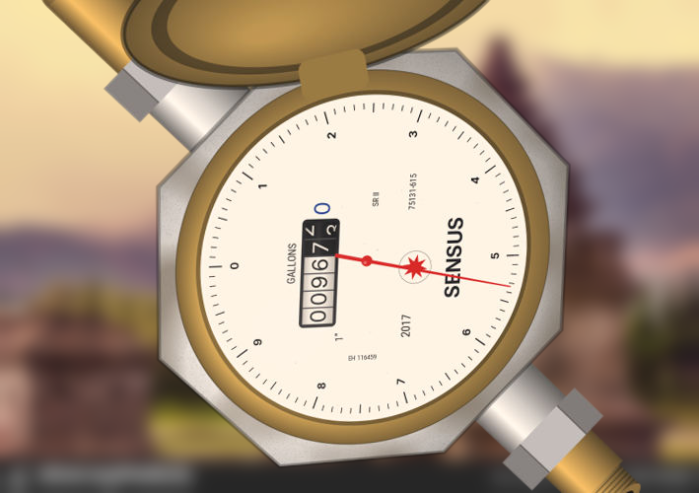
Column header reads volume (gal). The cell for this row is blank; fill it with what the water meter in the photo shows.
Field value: 96725.3 gal
